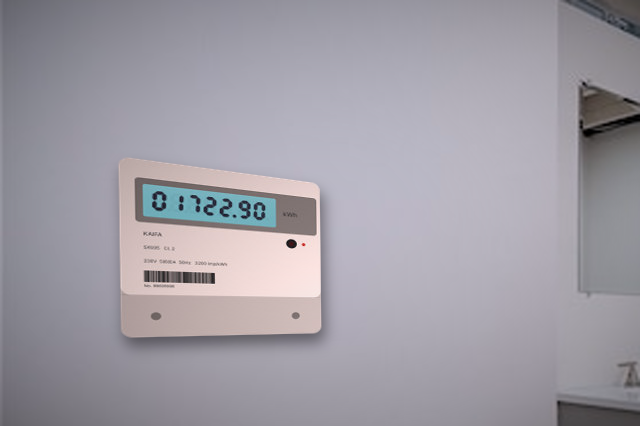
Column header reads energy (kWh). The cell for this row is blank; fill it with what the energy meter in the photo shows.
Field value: 1722.90 kWh
